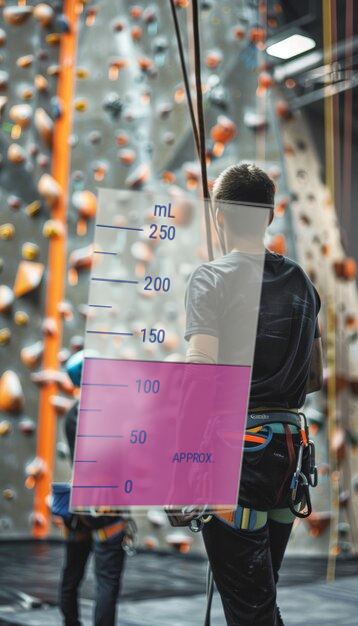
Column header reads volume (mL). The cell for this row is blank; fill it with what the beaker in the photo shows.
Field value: 125 mL
